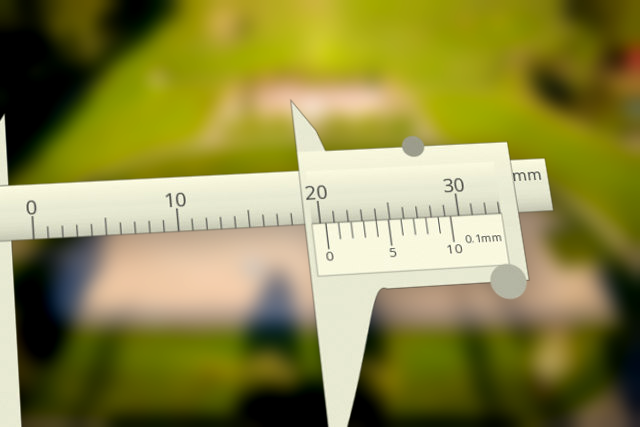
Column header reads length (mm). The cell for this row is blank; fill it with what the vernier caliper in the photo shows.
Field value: 20.4 mm
